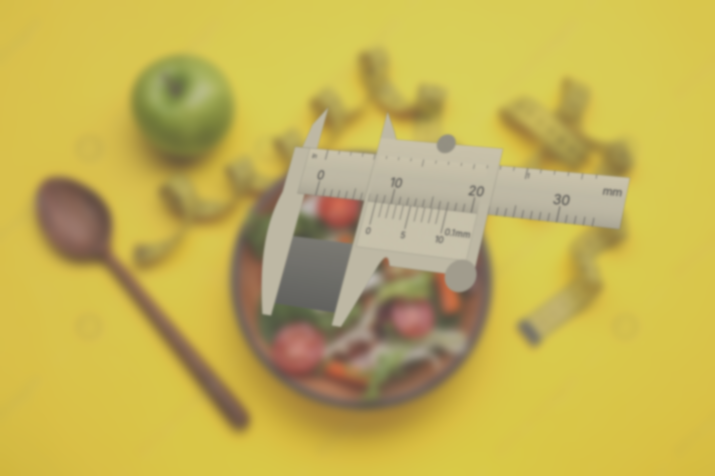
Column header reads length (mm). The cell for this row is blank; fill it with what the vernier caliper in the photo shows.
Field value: 8.0 mm
